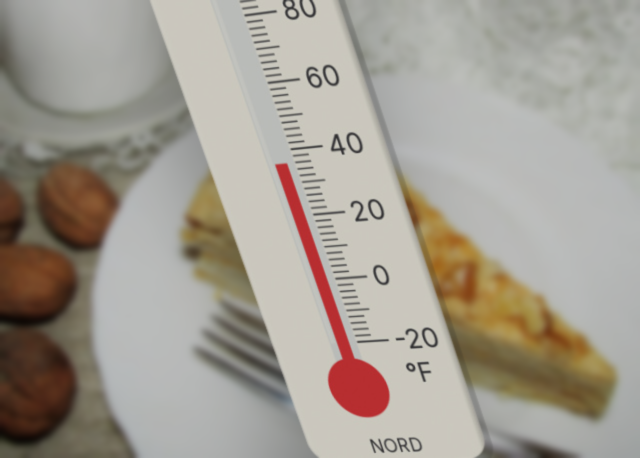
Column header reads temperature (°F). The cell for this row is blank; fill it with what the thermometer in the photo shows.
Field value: 36 °F
